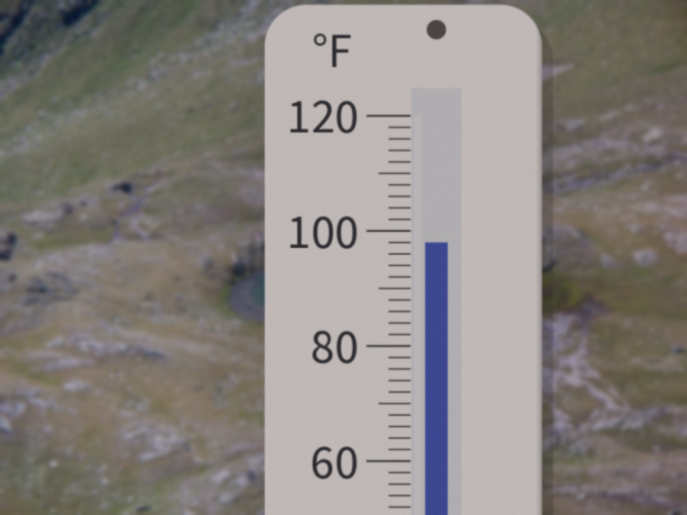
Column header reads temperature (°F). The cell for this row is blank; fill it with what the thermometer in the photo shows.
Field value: 98 °F
